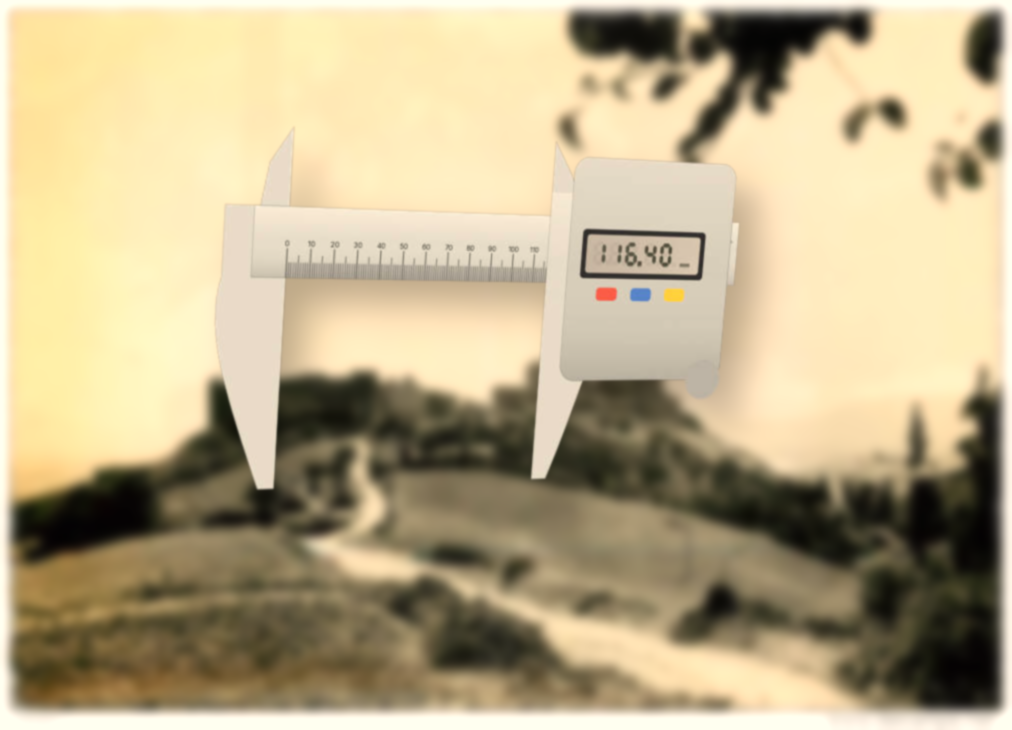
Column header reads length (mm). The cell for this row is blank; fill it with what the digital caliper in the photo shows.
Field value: 116.40 mm
